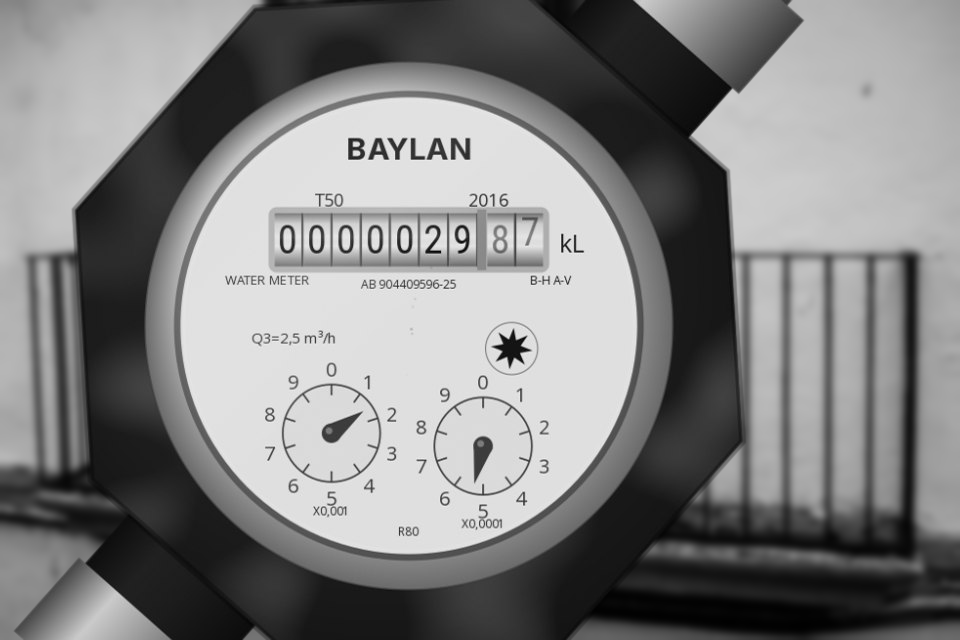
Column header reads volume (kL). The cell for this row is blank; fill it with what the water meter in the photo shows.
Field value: 29.8715 kL
